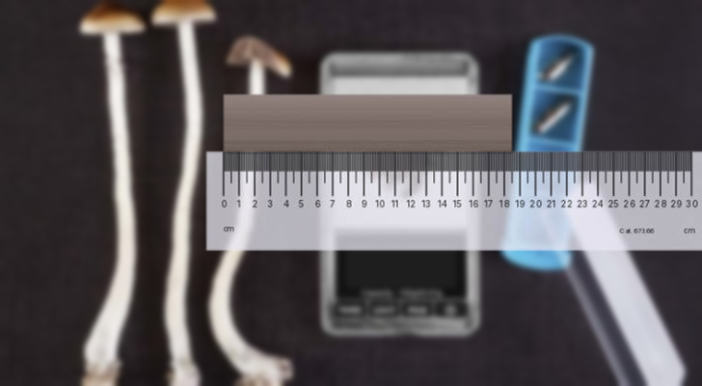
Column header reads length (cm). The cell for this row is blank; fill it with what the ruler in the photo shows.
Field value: 18.5 cm
